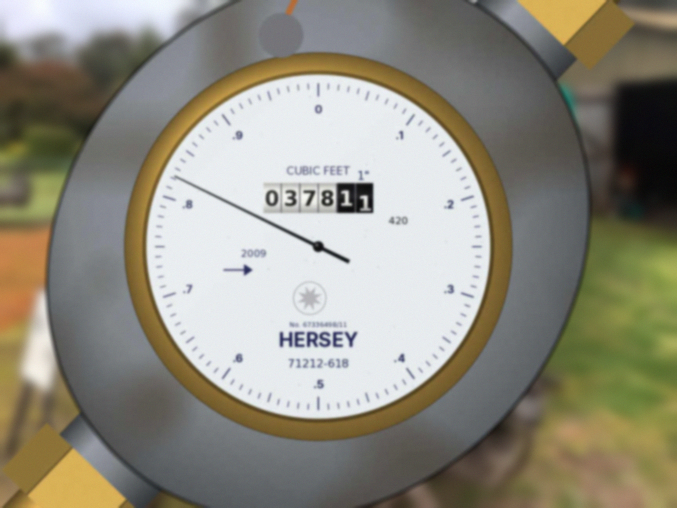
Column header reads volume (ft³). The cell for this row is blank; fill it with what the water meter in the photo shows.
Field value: 37810.82 ft³
